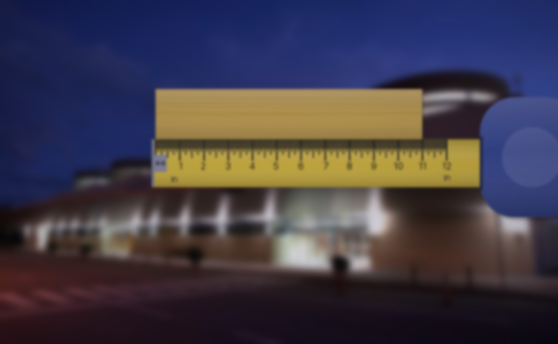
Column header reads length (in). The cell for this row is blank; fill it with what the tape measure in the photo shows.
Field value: 11 in
